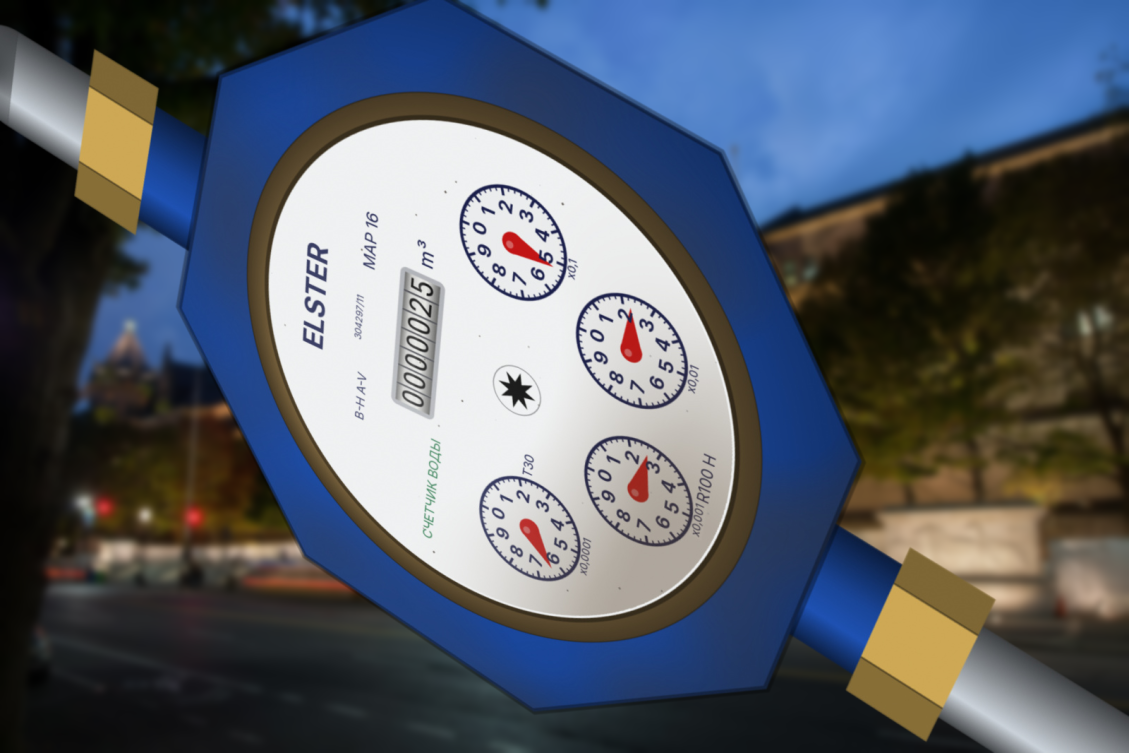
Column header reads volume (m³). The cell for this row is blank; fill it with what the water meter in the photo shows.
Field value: 25.5226 m³
